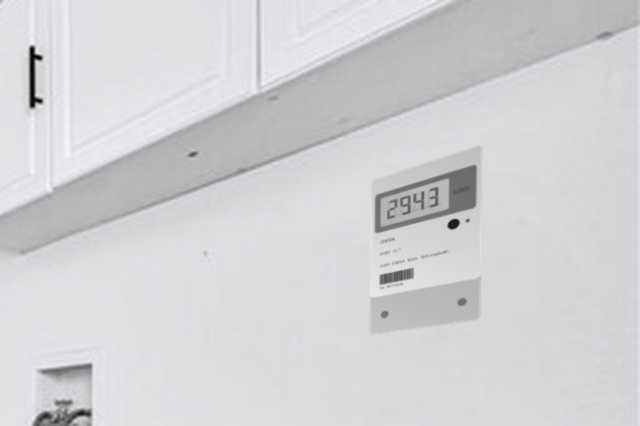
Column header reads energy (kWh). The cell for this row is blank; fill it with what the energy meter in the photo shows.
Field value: 2943 kWh
